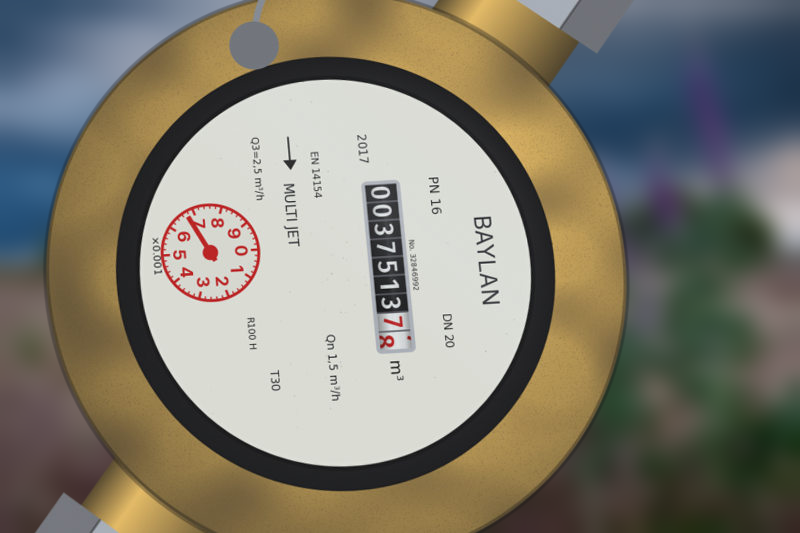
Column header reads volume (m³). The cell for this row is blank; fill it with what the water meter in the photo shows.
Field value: 37513.776 m³
